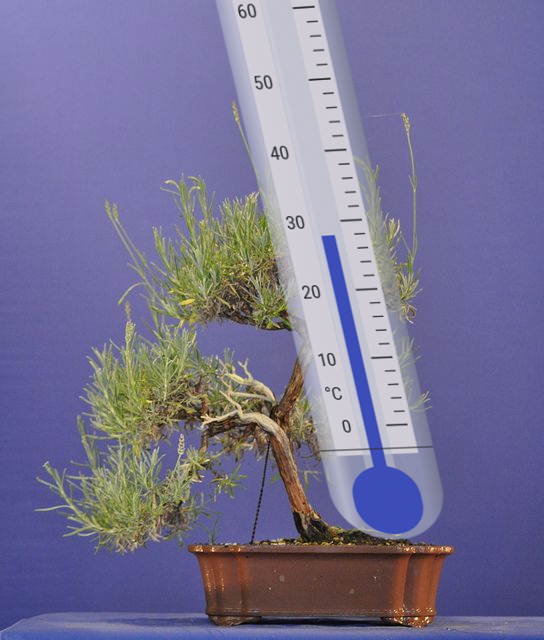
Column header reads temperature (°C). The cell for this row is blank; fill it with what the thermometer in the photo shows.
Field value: 28 °C
